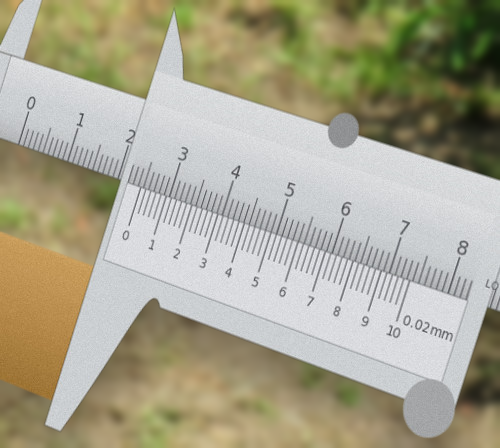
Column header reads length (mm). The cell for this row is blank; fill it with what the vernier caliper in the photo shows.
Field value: 24.5 mm
